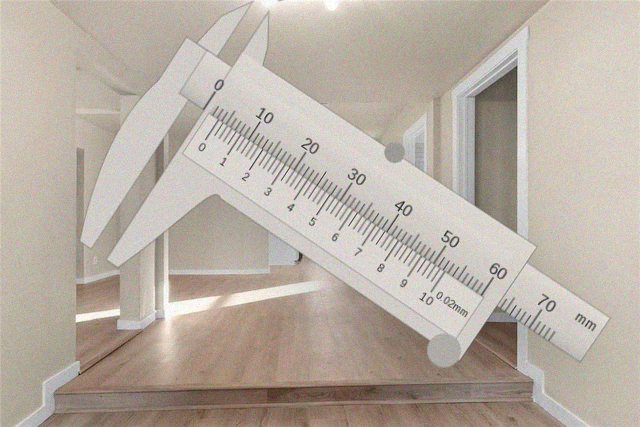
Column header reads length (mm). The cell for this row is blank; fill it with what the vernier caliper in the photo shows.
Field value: 3.4 mm
